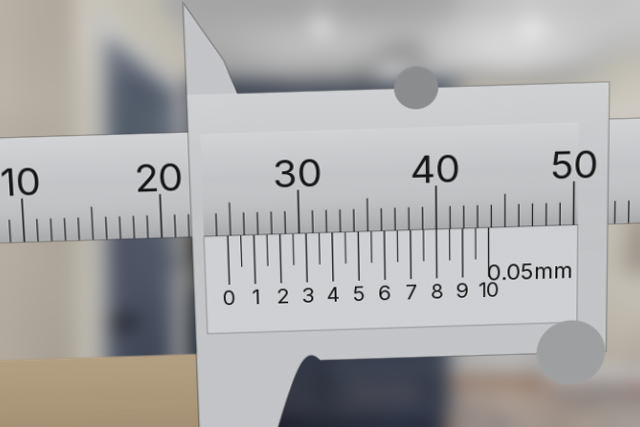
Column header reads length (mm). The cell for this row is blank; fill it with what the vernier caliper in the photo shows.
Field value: 24.8 mm
